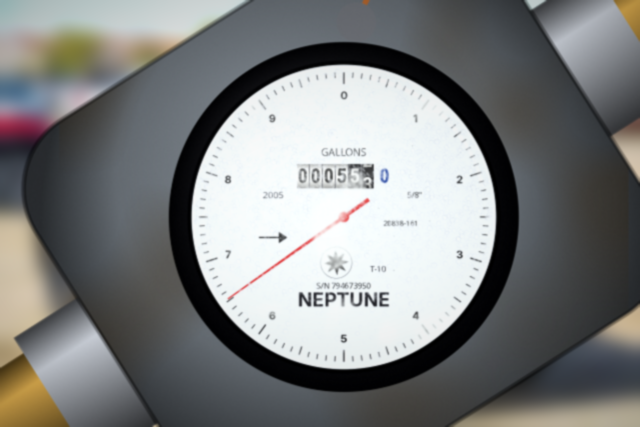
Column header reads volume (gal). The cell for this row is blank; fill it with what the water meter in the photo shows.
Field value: 5526.5 gal
